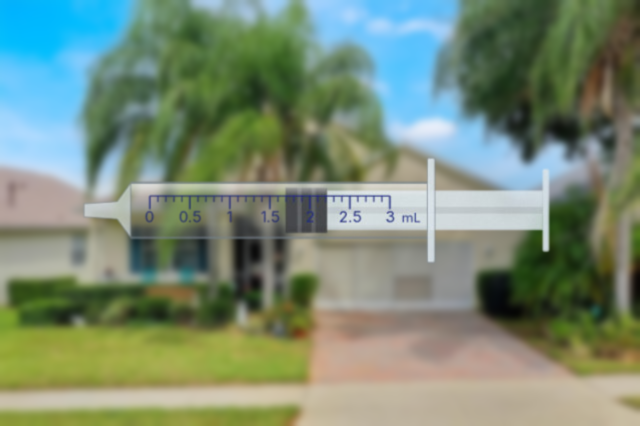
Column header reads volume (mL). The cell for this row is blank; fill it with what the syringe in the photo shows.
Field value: 1.7 mL
